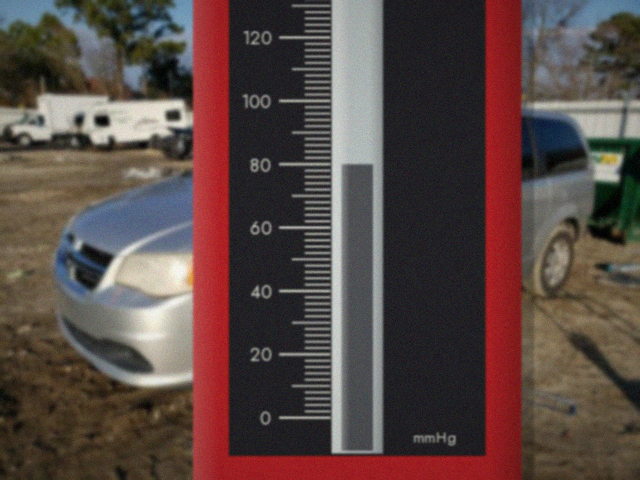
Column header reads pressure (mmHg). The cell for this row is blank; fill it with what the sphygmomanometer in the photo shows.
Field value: 80 mmHg
